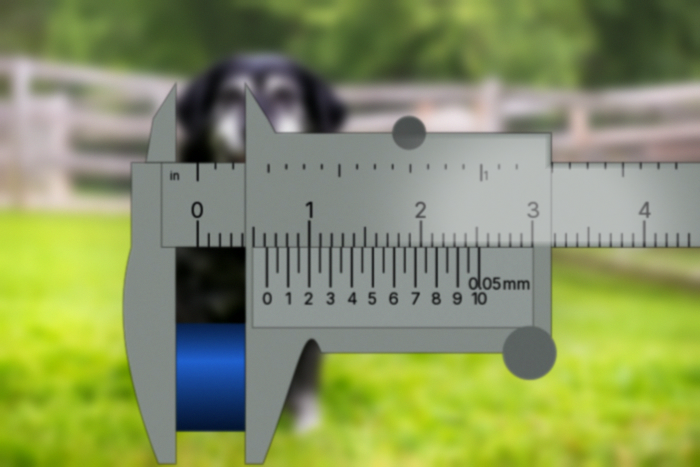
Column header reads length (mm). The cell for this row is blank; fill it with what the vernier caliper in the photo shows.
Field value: 6.2 mm
